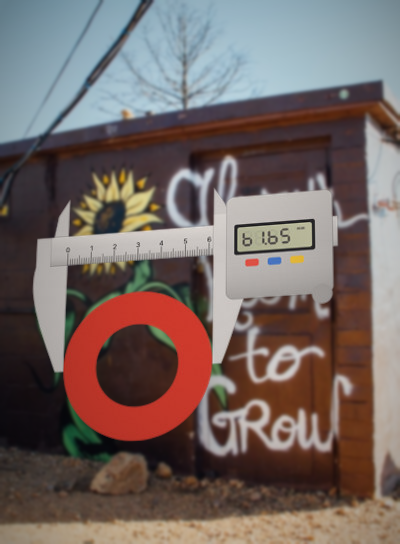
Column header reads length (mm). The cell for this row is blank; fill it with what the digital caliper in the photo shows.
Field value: 61.65 mm
